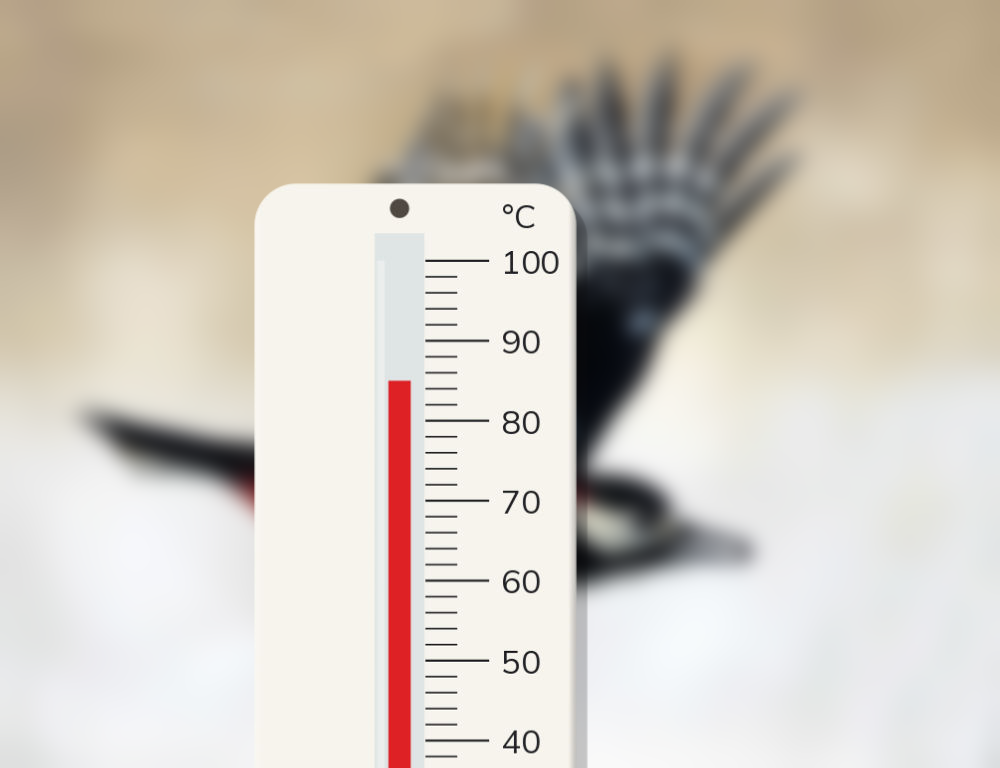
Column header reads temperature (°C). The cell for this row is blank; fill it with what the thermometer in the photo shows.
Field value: 85 °C
